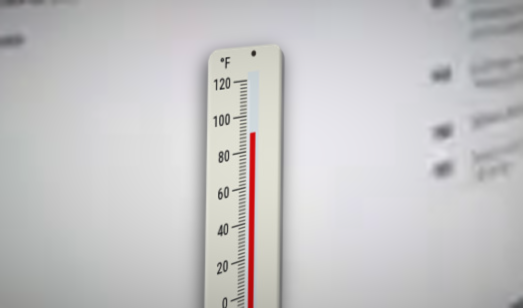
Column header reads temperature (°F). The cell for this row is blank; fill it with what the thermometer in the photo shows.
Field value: 90 °F
